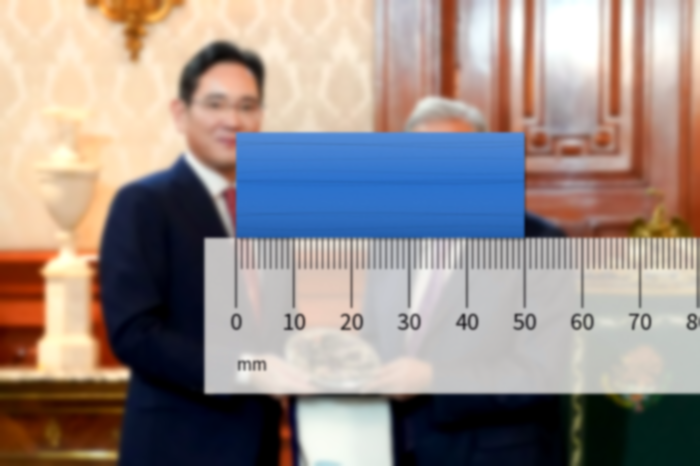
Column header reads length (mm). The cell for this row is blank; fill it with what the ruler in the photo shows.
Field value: 50 mm
